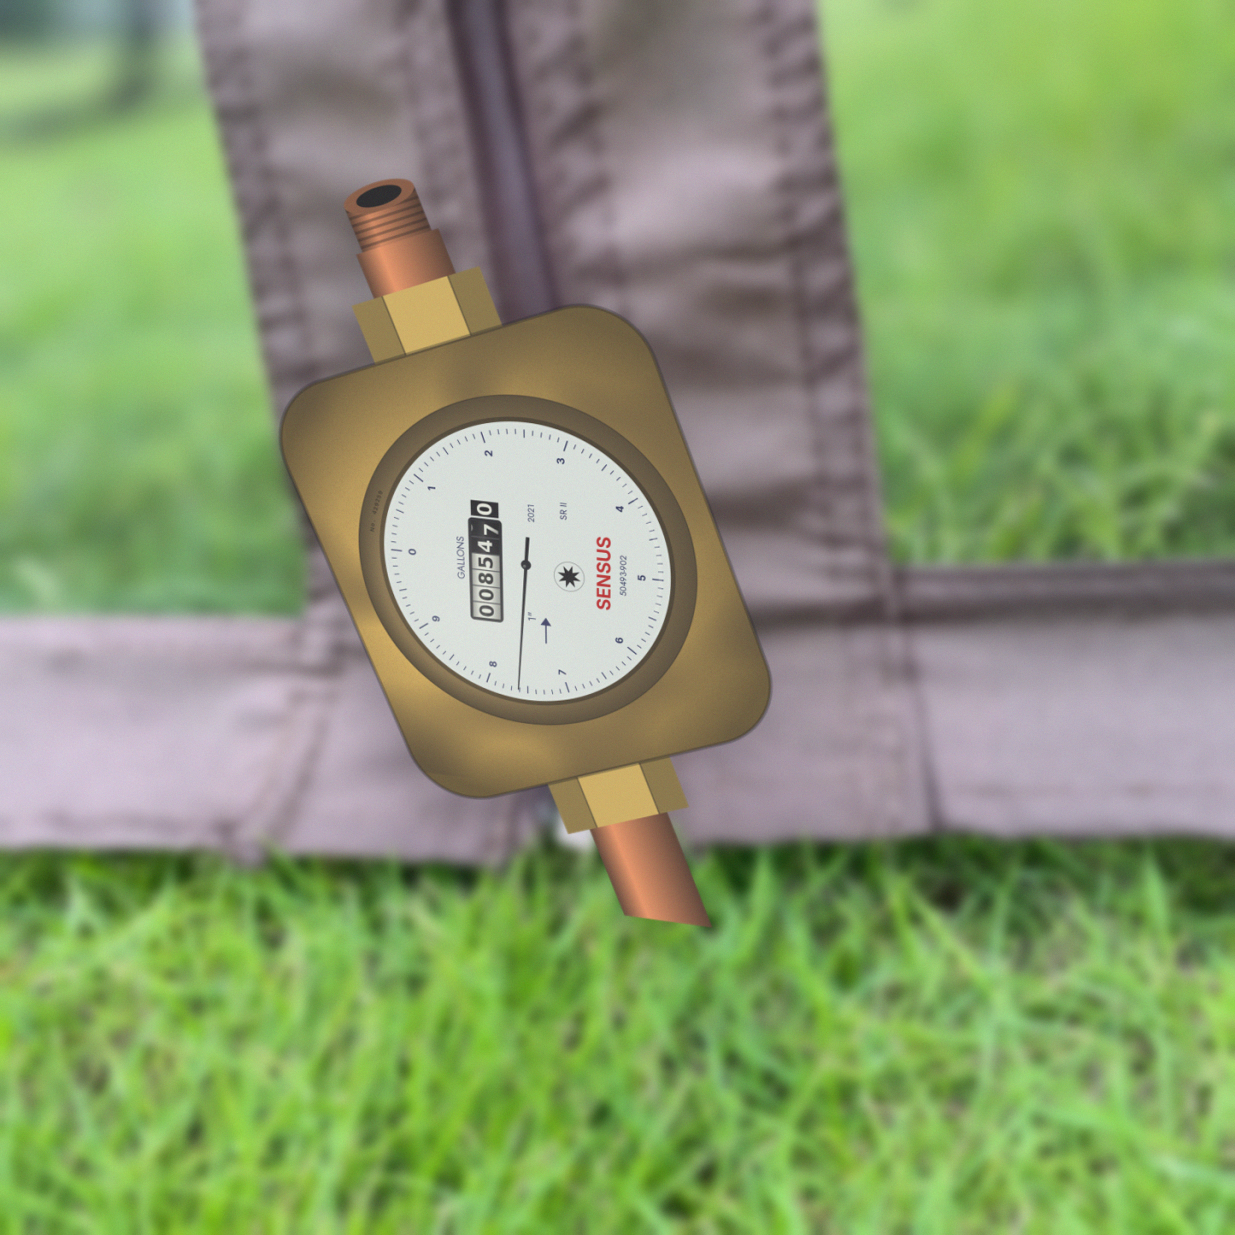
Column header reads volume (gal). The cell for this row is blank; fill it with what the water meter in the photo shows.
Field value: 85467.6 gal
